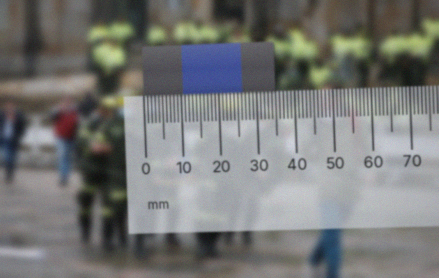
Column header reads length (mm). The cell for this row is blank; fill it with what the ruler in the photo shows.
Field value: 35 mm
